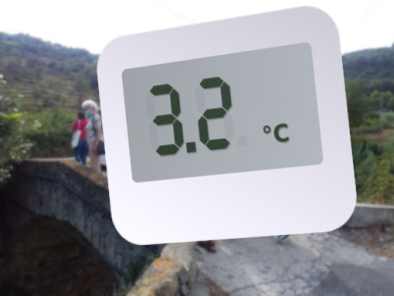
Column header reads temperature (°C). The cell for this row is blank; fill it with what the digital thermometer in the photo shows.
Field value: 3.2 °C
